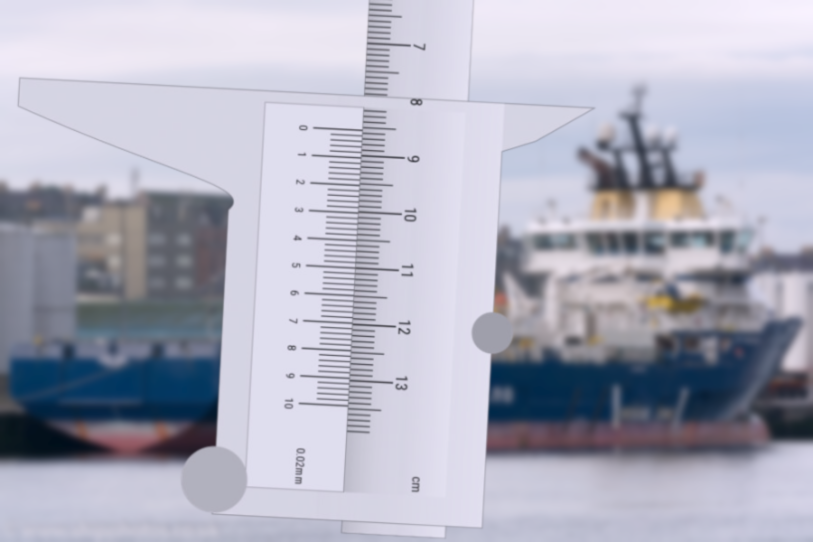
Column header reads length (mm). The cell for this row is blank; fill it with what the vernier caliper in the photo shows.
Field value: 85.5 mm
